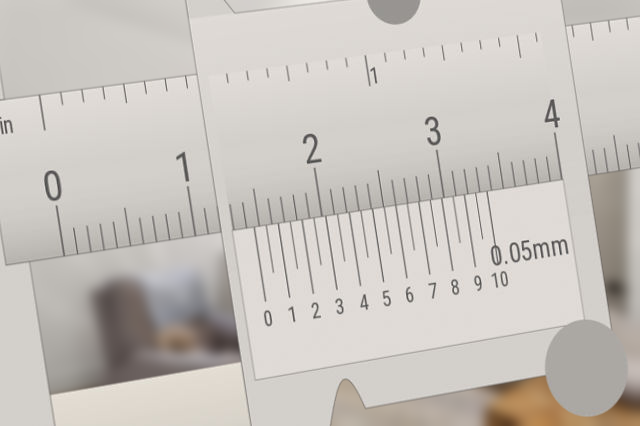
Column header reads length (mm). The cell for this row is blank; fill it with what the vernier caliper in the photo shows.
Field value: 14.6 mm
